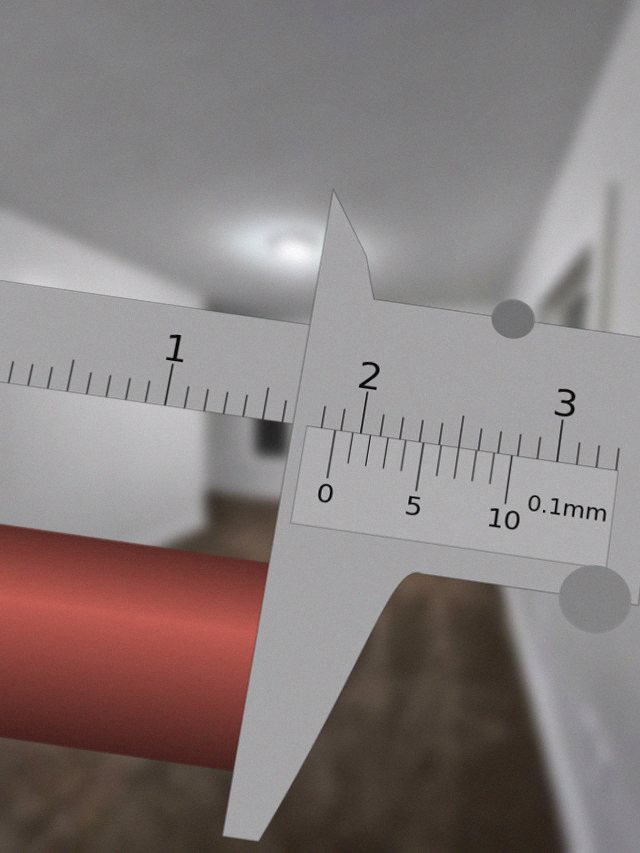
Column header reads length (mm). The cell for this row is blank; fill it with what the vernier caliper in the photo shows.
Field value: 18.7 mm
